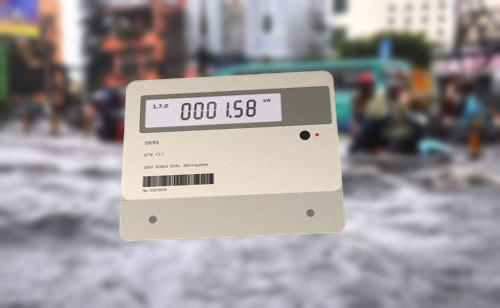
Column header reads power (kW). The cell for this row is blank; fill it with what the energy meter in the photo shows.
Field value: 1.58 kW
